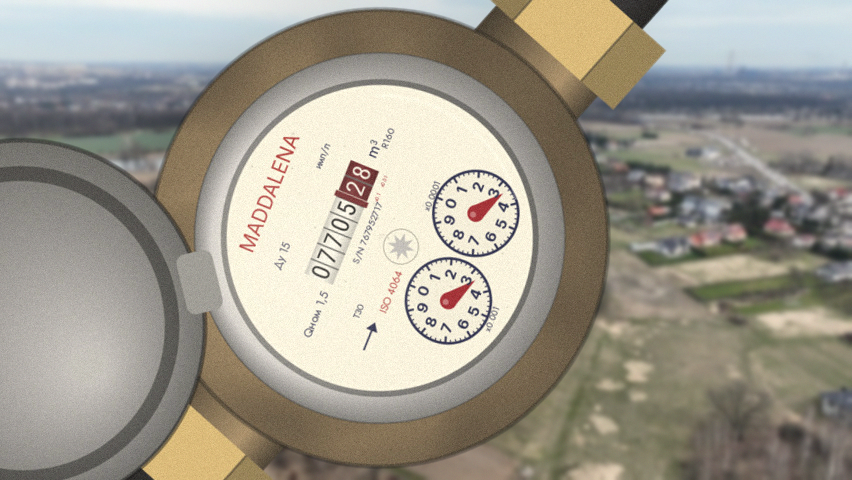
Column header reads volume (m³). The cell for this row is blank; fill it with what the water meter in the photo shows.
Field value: 7705.2833 m³
